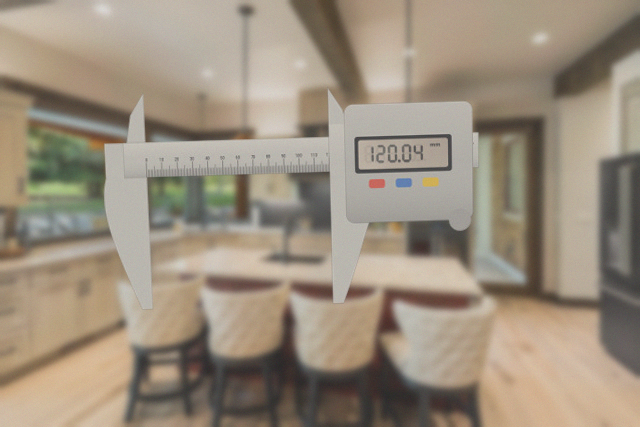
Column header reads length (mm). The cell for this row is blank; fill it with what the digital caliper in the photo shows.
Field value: 120.04 mm
